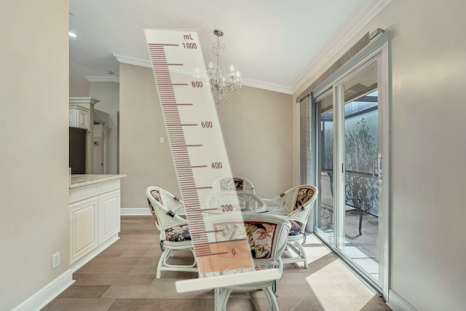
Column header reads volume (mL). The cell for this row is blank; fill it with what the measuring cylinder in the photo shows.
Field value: 50 mL
